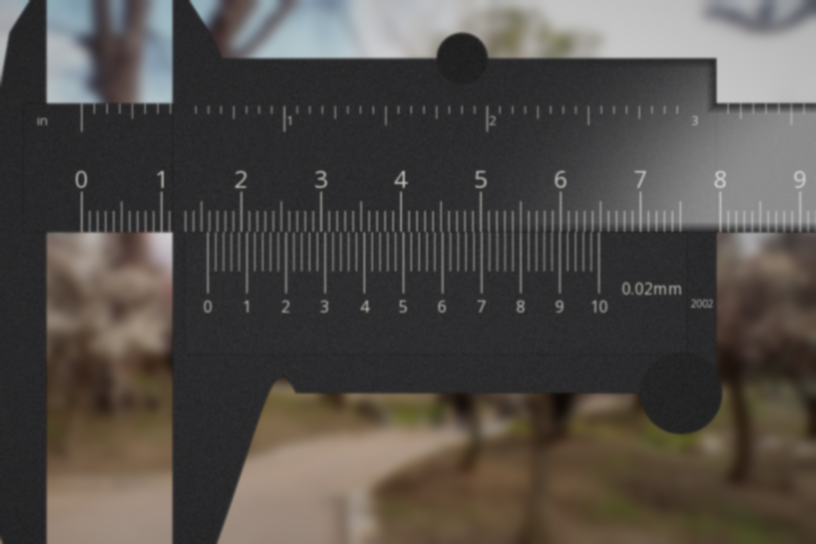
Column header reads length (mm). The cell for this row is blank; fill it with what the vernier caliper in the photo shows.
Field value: 15.8 mm
